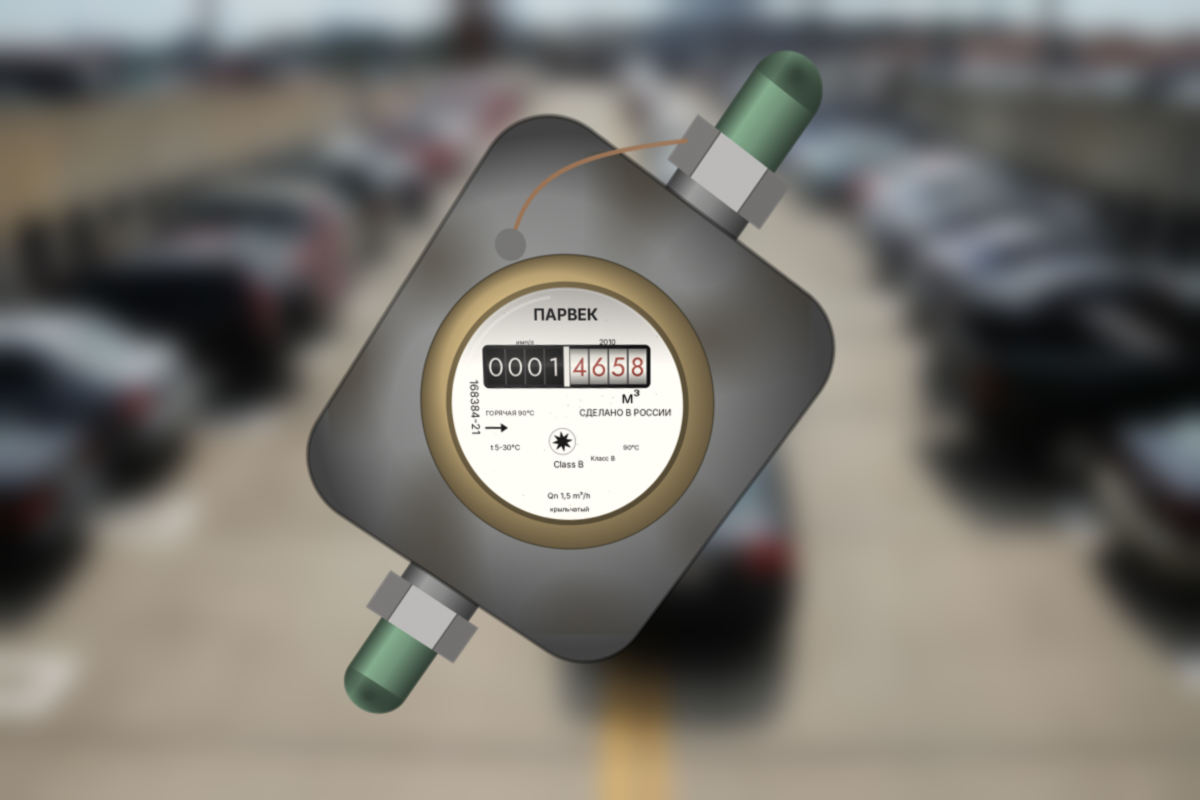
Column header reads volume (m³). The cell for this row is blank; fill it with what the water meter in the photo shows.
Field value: 1.4658 m³
